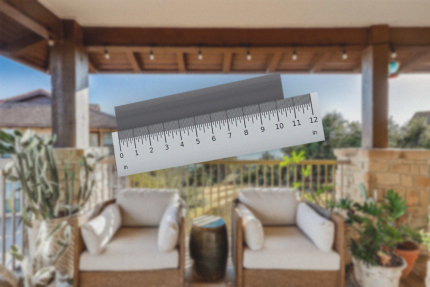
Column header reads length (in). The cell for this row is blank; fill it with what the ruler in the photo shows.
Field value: 10.5 in
